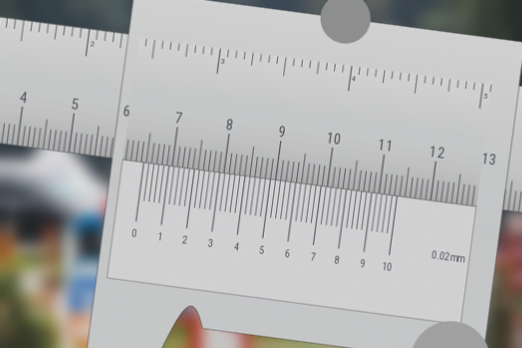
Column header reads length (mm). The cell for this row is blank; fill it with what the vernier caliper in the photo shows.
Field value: 64.5 mm
